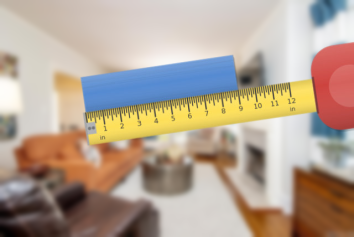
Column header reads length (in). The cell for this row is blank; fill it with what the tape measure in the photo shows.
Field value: 9 in
